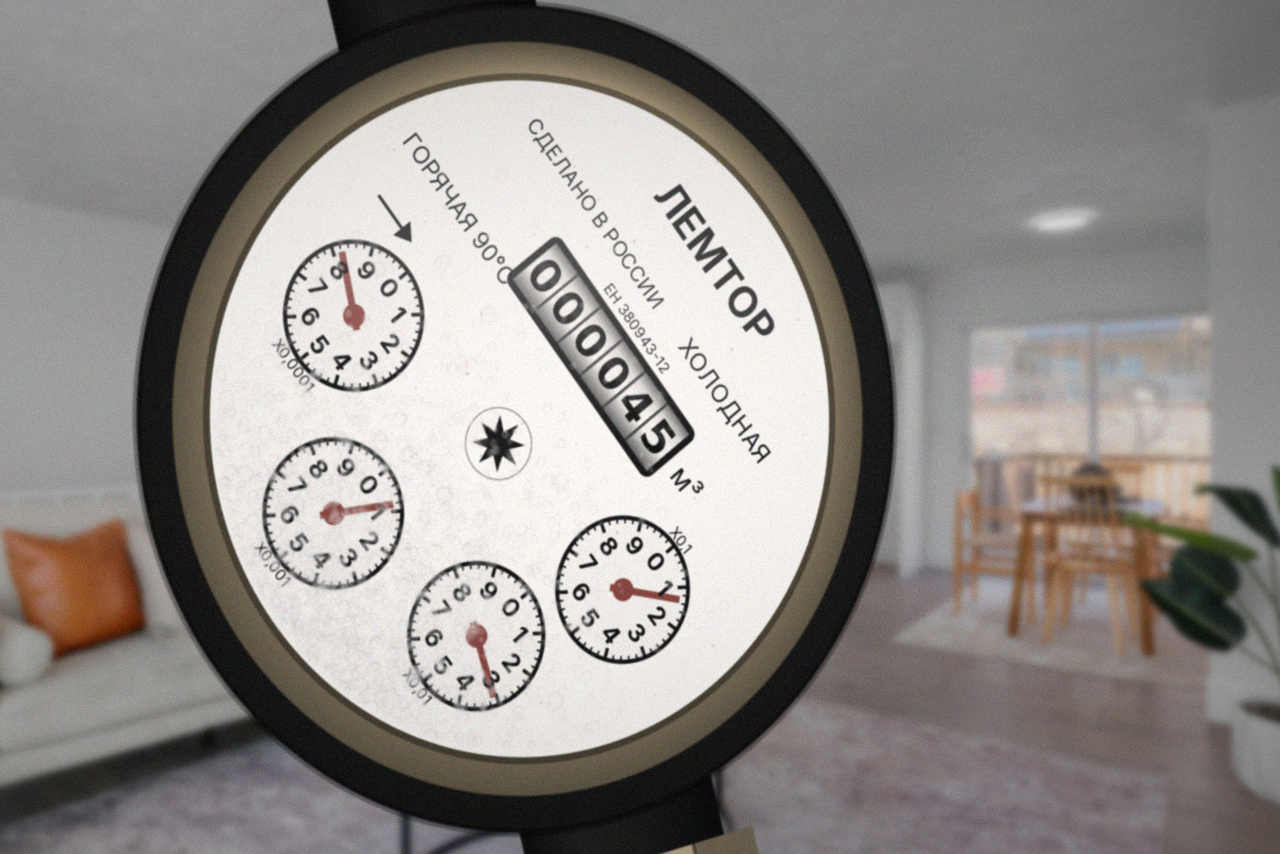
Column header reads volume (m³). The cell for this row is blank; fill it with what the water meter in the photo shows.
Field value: 45.1308 m³
